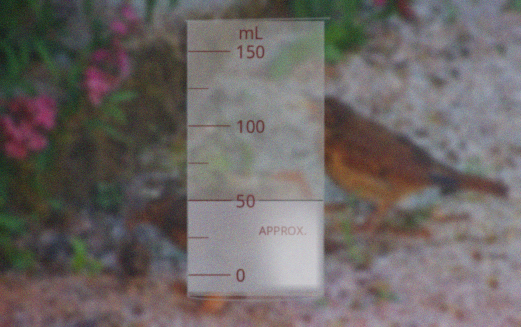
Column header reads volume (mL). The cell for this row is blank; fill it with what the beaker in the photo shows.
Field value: 50 mL
